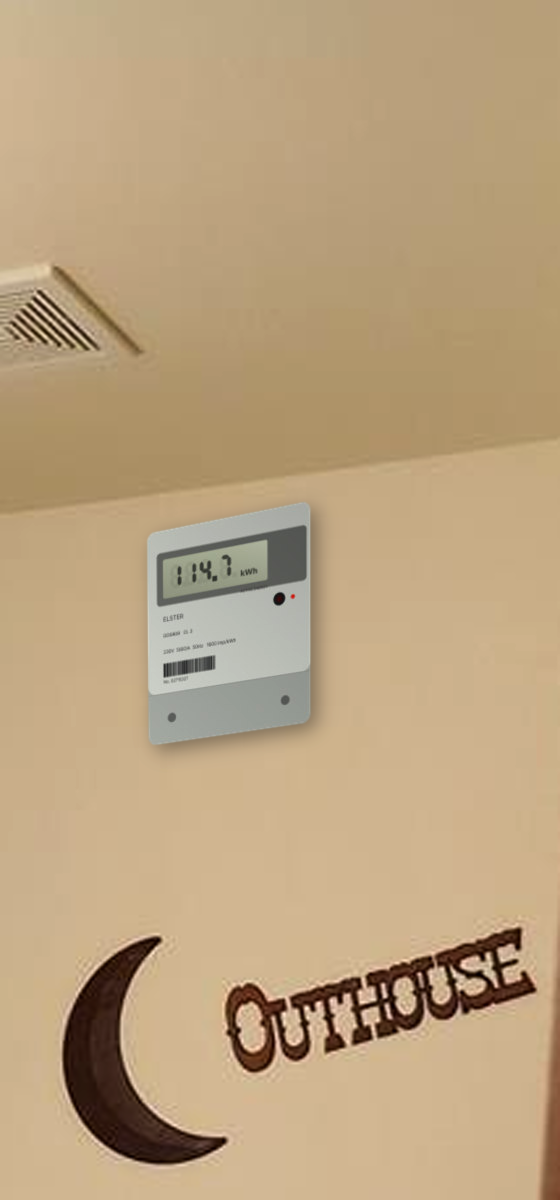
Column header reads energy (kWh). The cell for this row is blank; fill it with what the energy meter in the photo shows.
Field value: 114.7 kWh
